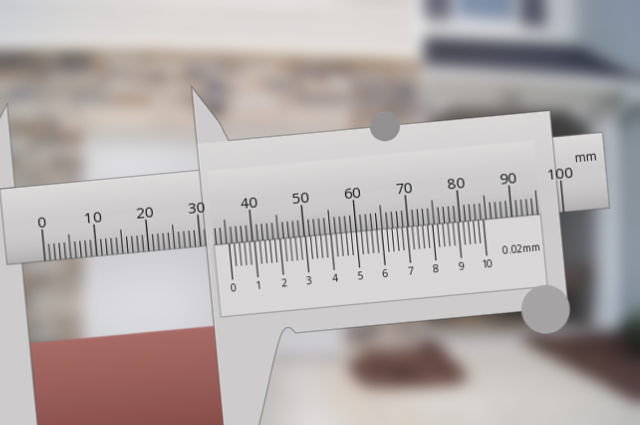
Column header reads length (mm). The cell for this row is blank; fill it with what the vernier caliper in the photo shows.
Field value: 35.5 mm
